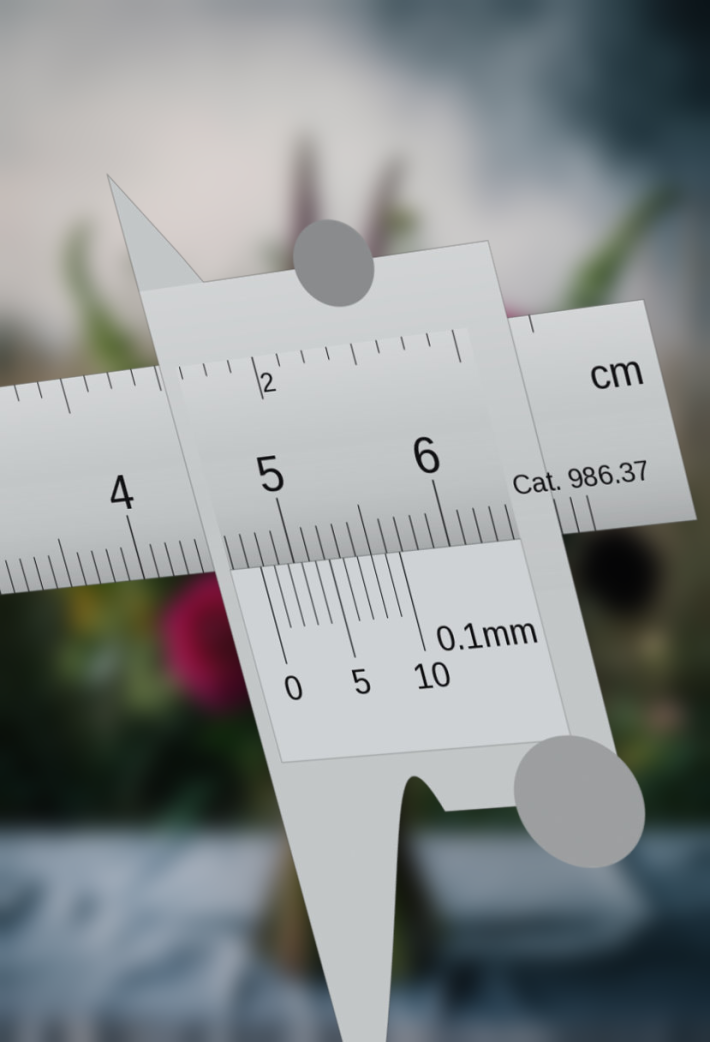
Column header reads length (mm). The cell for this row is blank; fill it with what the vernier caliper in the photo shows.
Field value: 47.8 mm
